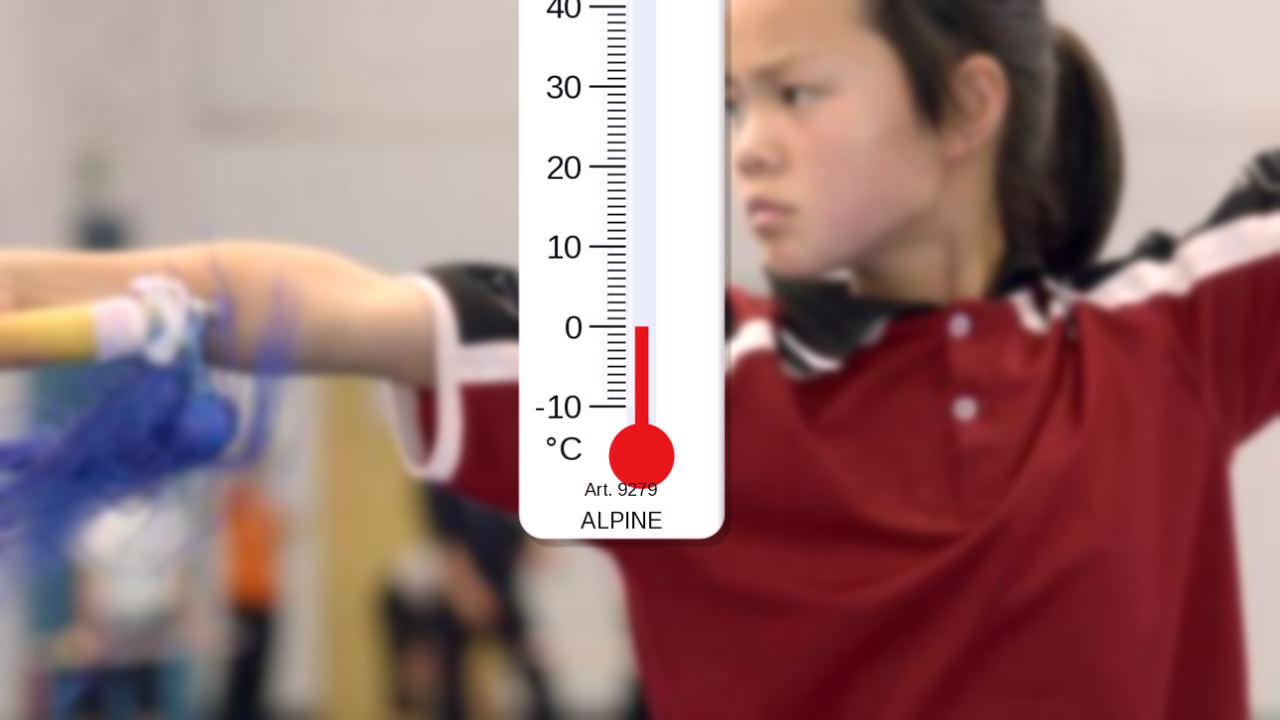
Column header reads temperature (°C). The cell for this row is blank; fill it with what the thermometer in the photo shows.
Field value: 0 °C
